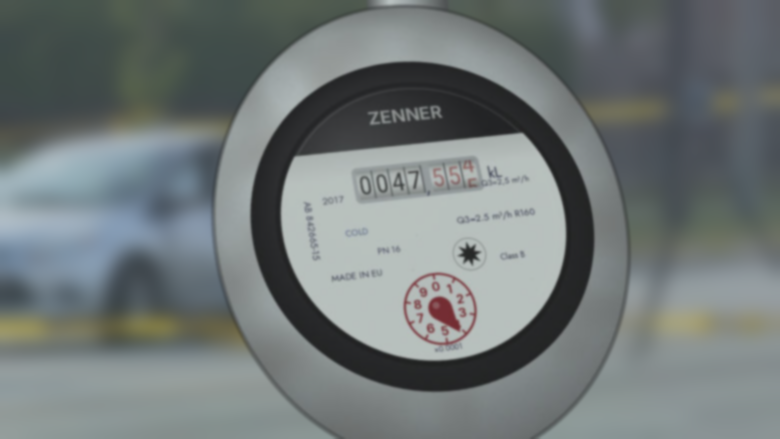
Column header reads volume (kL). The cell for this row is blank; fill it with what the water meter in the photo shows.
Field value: 47.5544 kL
